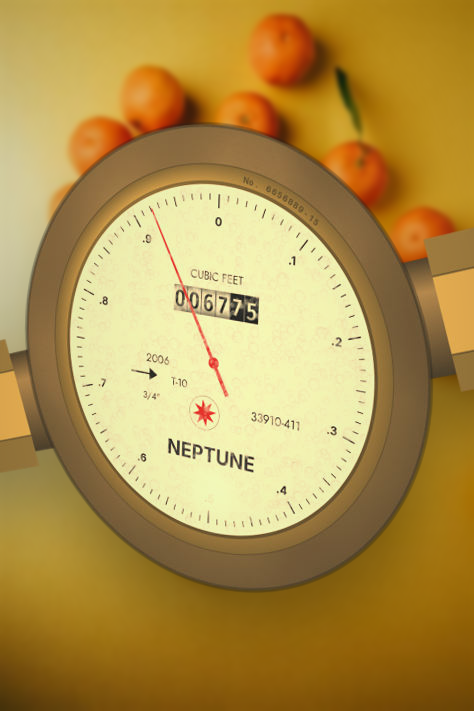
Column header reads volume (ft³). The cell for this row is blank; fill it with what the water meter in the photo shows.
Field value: 6774.92 ft³
